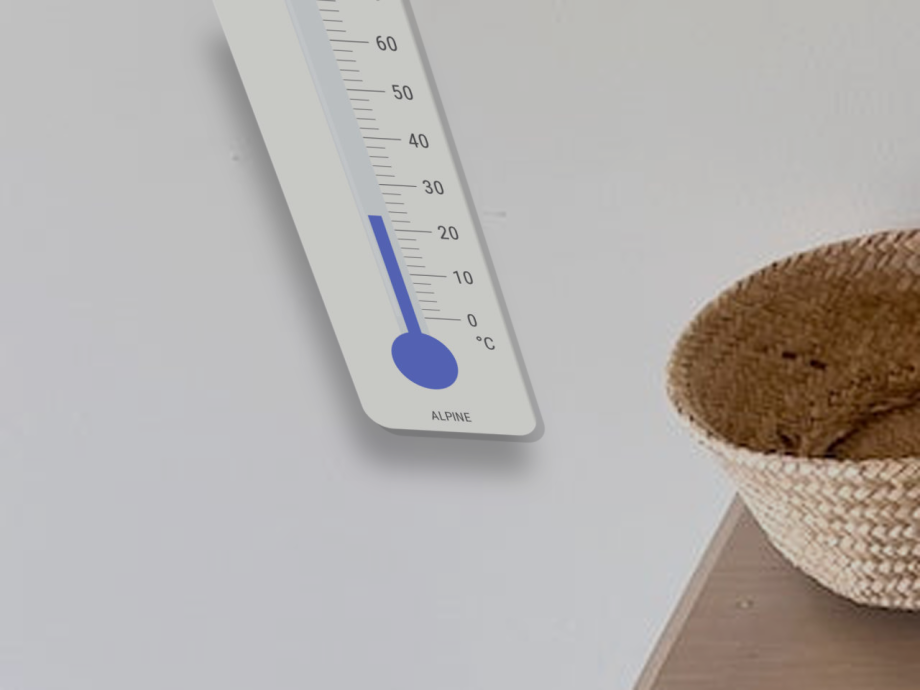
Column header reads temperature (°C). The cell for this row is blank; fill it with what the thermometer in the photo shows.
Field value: 23 °C
